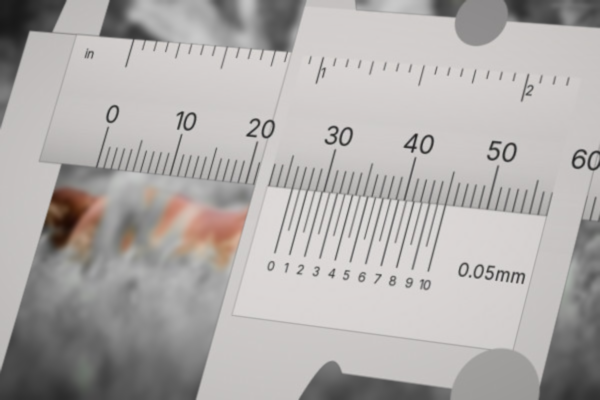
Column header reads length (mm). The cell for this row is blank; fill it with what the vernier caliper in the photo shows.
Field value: 26.0 mm
